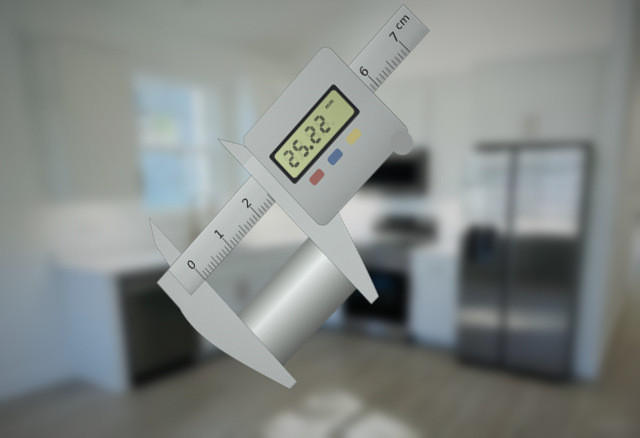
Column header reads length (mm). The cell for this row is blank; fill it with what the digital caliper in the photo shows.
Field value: 25.22 mm
